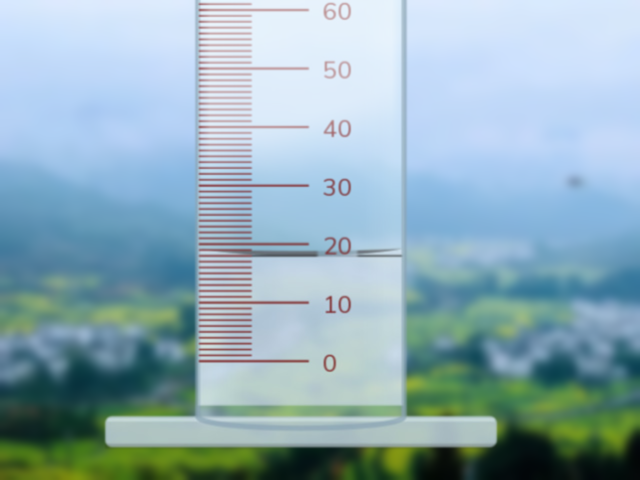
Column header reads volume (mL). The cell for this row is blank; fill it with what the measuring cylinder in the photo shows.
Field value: 18 mL
